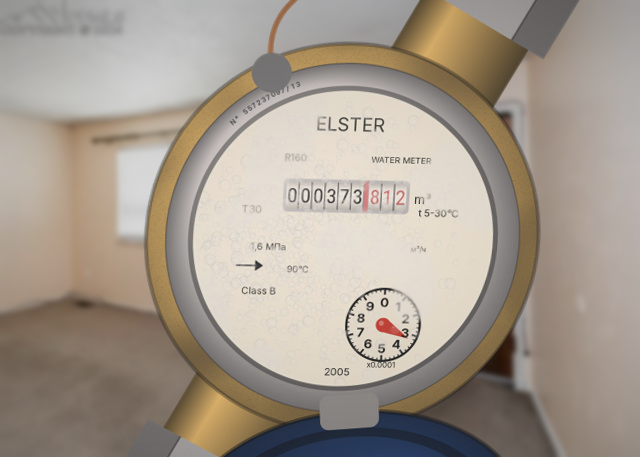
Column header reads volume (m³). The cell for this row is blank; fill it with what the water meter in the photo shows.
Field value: 373.8123 m³
